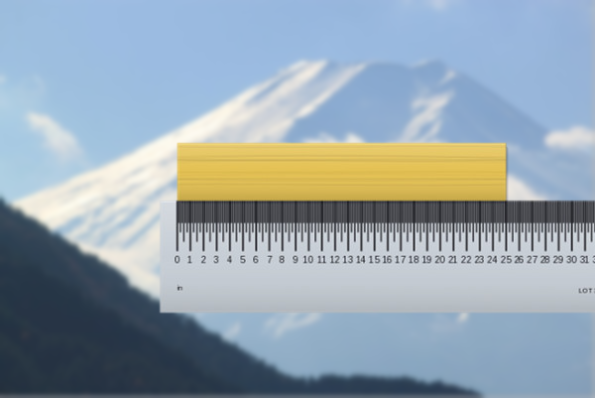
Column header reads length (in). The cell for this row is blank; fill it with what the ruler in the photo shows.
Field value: 25 in
